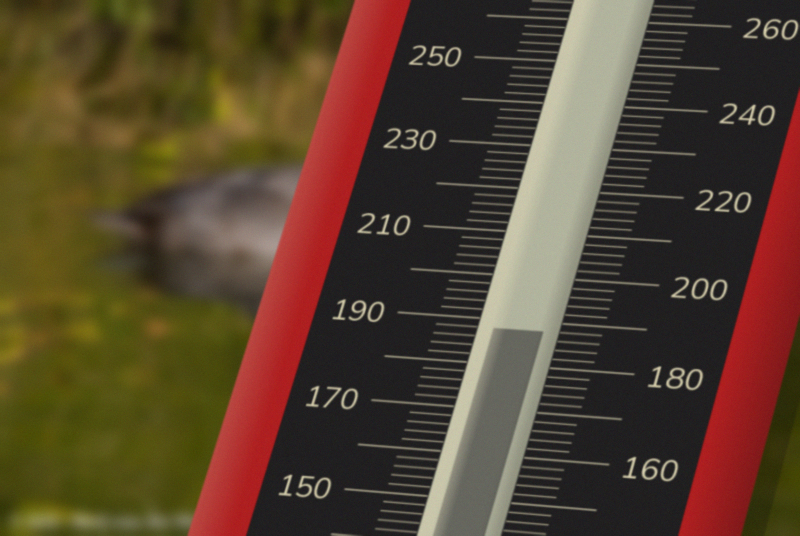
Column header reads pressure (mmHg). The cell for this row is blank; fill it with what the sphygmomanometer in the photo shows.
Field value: 188 mmHg
